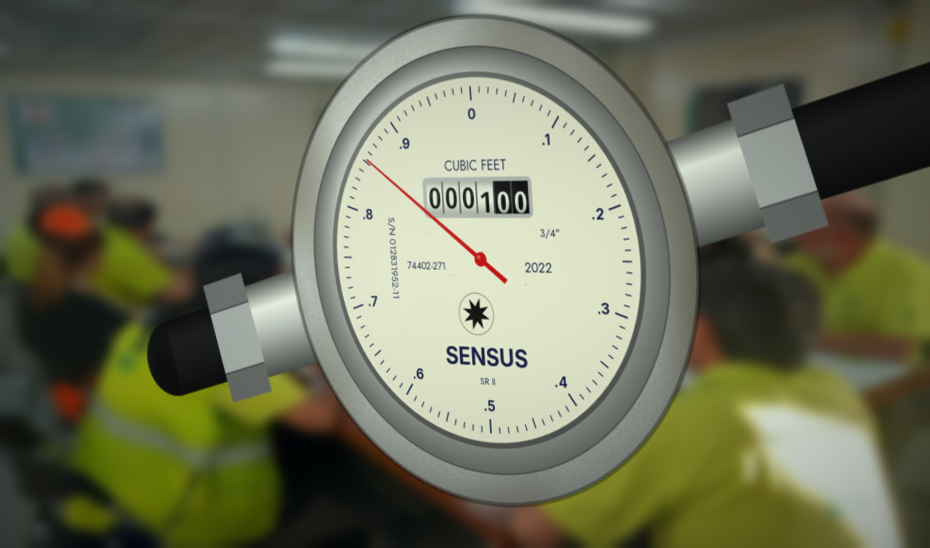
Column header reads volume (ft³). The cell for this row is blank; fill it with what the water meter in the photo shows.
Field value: 99.85 ft³
